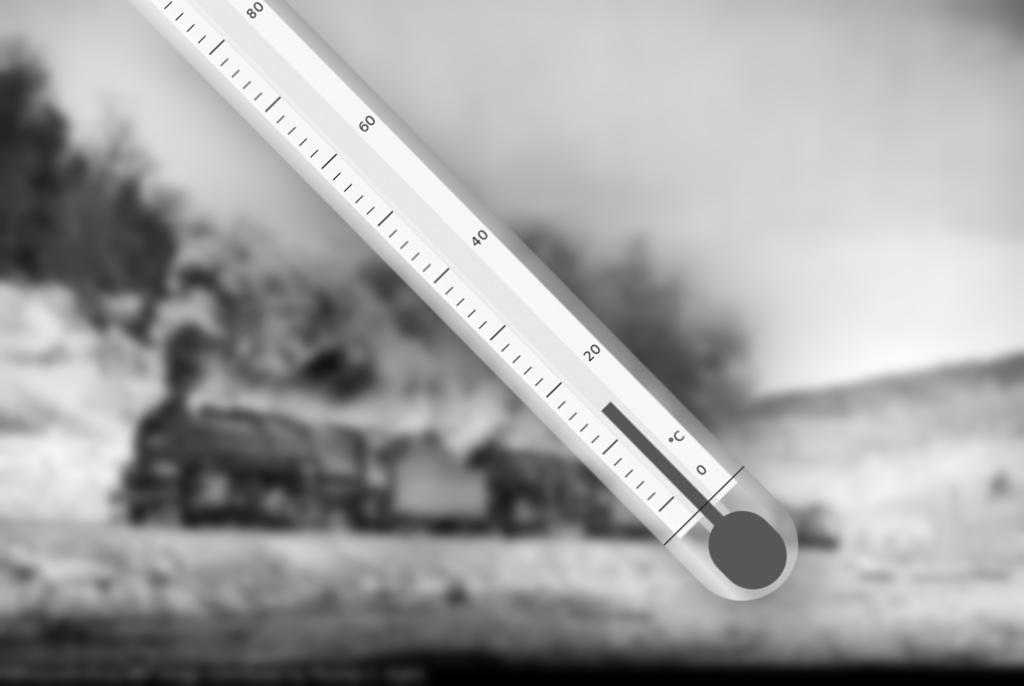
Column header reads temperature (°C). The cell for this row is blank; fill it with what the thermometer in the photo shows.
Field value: 14 °C
